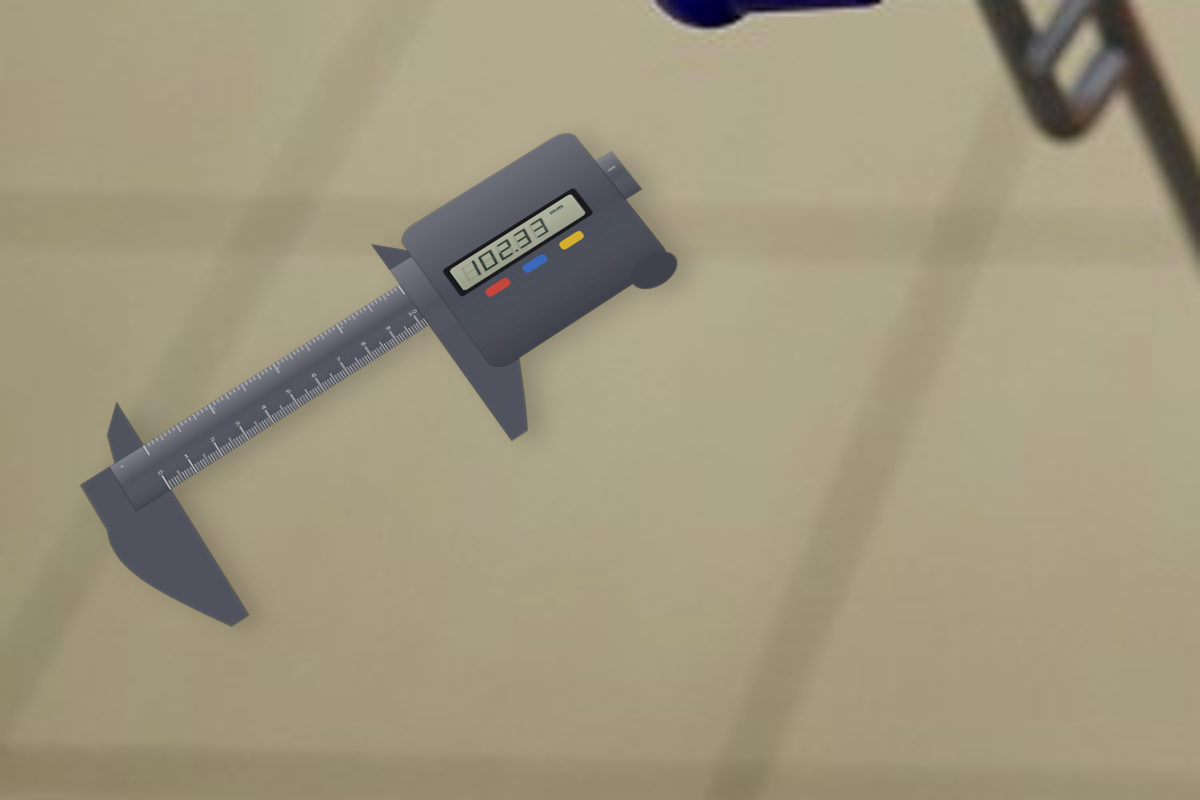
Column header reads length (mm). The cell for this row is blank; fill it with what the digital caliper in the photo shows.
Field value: 102.33 mm
